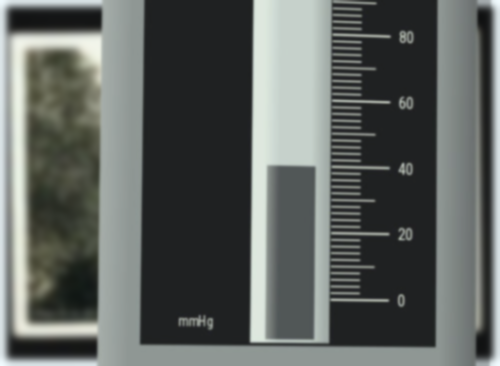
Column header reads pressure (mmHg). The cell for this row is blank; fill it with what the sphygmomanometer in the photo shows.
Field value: 40 mmHg
